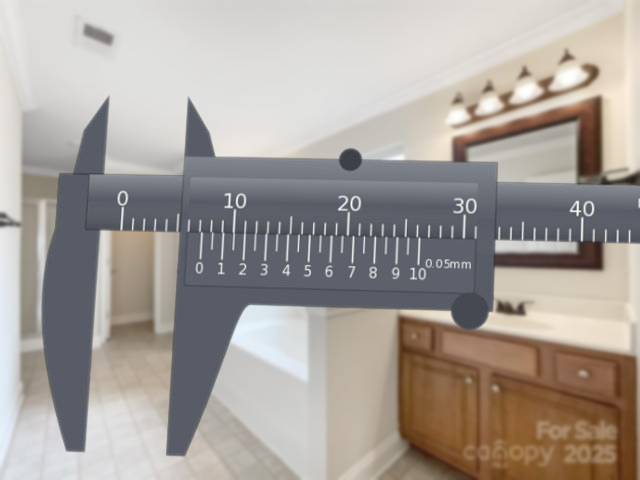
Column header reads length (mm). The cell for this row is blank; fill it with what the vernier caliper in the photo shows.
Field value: 7.2 mm
